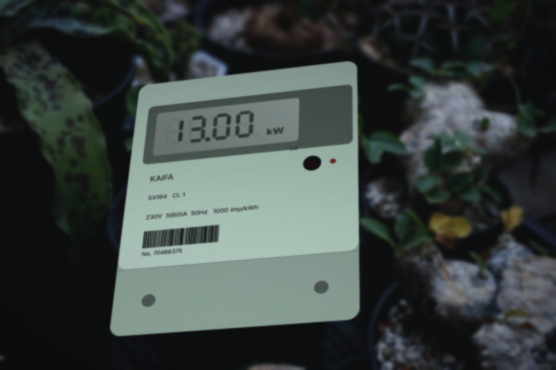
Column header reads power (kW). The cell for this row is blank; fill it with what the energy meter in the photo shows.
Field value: 13.00 kW
